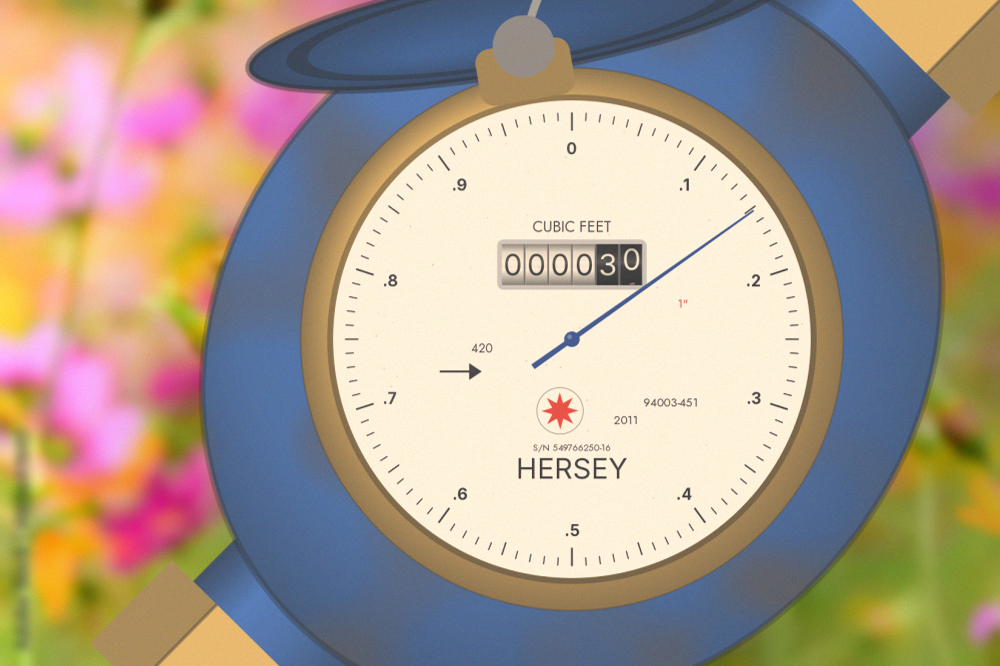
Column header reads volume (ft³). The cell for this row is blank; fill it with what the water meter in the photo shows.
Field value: 30.15 ft³
